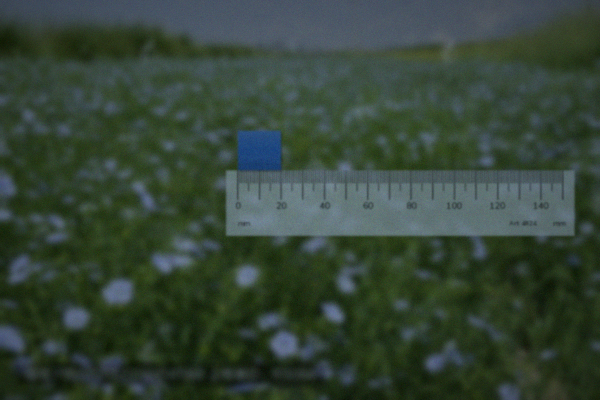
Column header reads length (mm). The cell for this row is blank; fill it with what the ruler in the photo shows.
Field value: 20 mm
